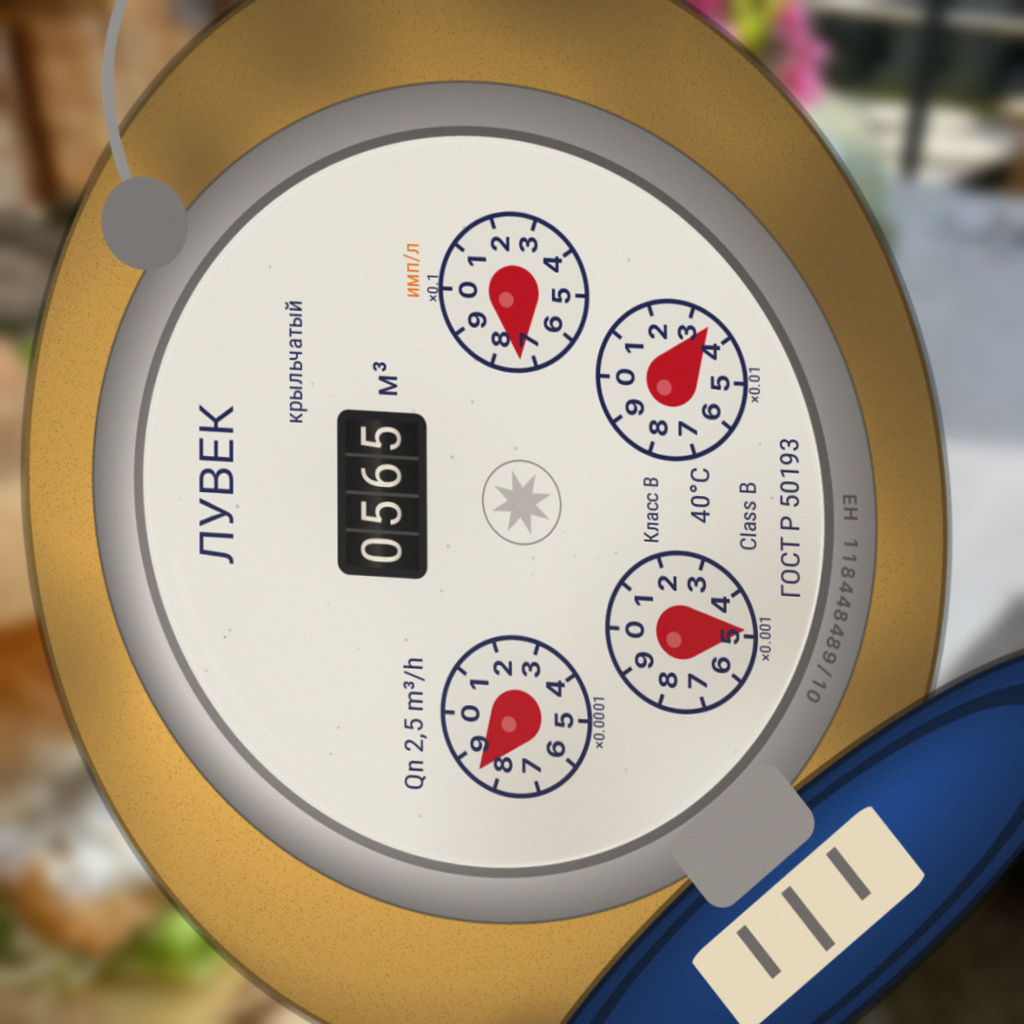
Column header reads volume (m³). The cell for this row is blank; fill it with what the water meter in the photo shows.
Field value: 565.7348 m³
